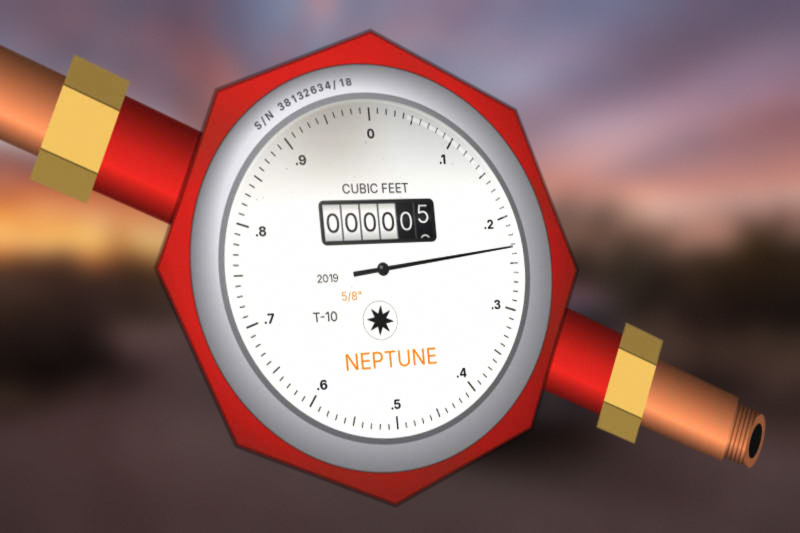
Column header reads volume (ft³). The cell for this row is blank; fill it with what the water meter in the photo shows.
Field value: 5.23 ft³
